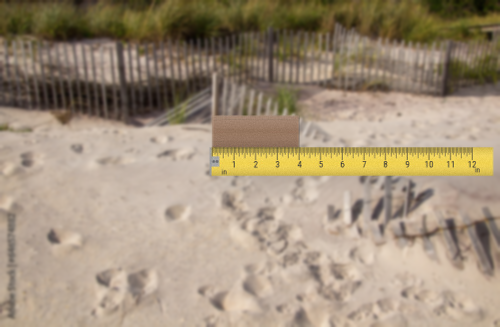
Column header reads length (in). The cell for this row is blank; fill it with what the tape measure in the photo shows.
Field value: 4 in
